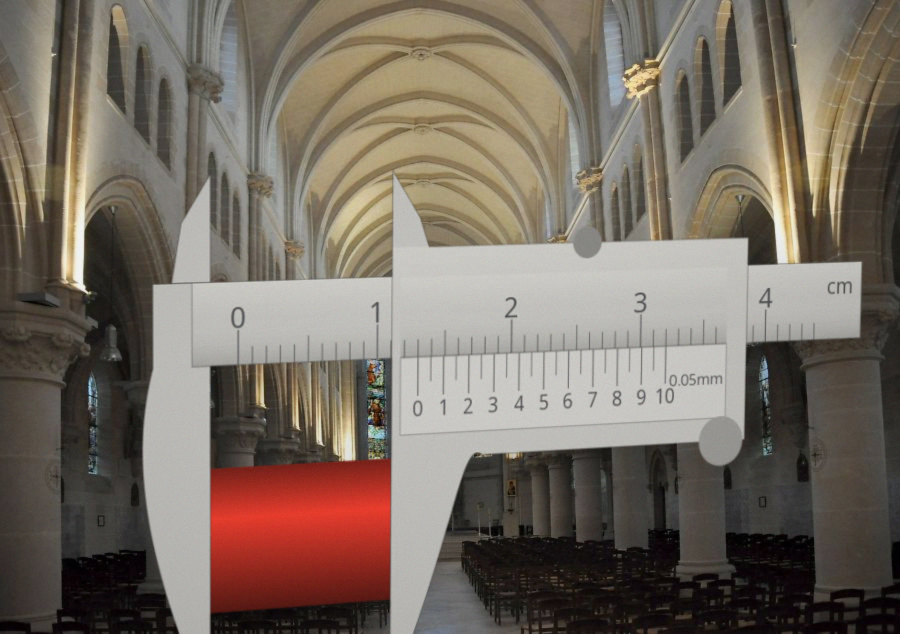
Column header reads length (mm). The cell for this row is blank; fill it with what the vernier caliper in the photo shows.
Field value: 13.0 mm
